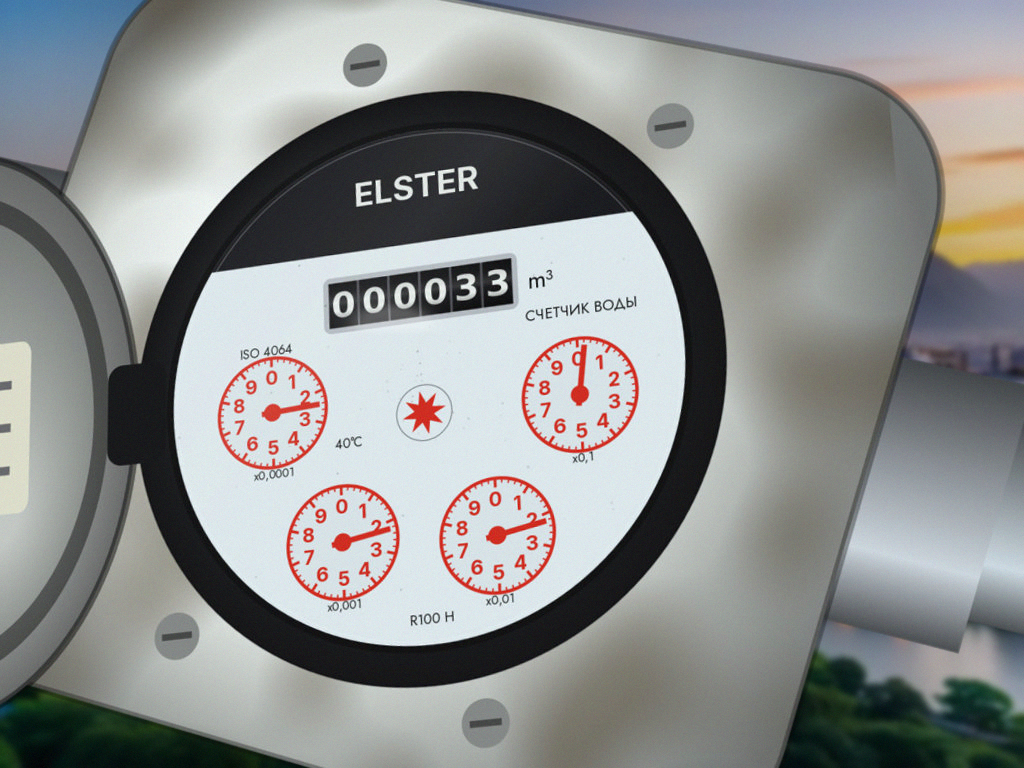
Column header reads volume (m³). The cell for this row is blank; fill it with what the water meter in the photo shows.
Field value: 33.0222 m³
